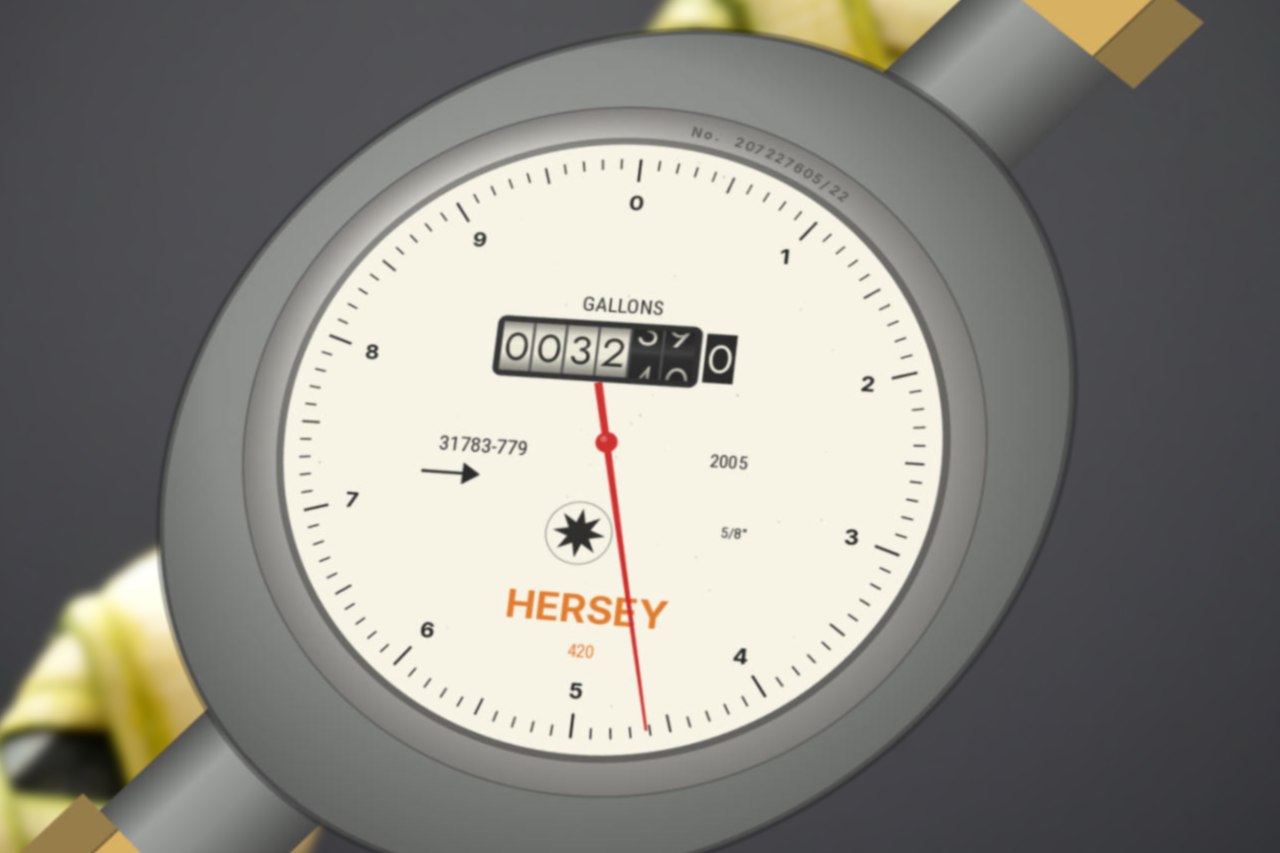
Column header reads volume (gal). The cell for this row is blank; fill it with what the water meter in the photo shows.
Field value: 32394.6 gal
